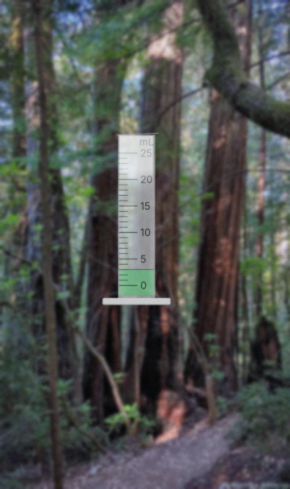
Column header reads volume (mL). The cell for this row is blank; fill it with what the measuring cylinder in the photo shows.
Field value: 3 mL
